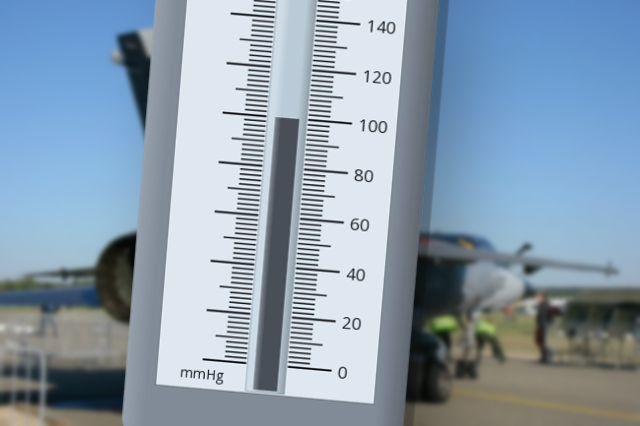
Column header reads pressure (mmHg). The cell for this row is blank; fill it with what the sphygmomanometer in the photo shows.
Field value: 100 mmHg
